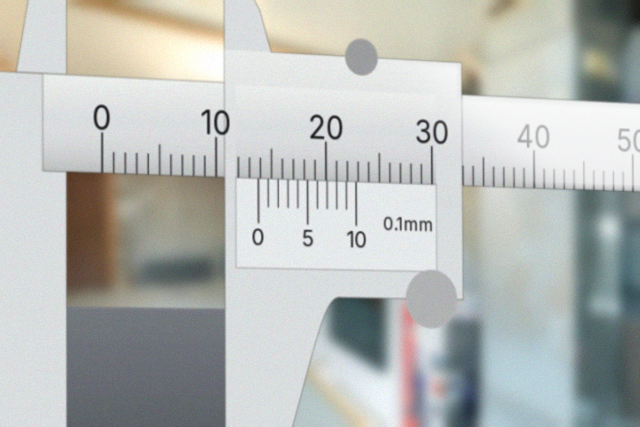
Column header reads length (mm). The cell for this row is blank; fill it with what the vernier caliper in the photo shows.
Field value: 13.8 mm
